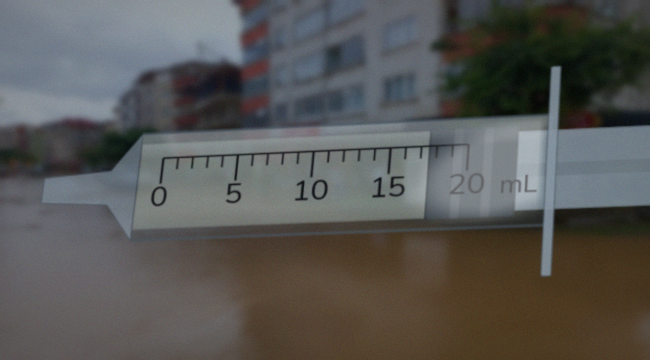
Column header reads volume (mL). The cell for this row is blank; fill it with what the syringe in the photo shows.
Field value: 17.5 mL
